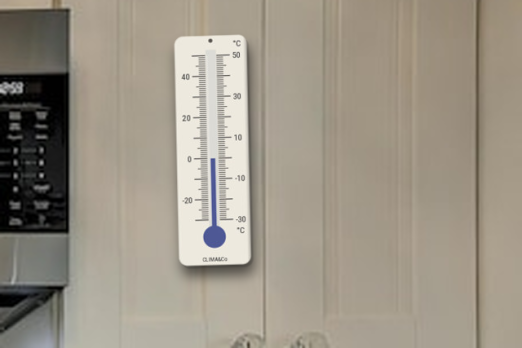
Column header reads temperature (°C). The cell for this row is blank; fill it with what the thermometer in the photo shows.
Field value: 0 °C
